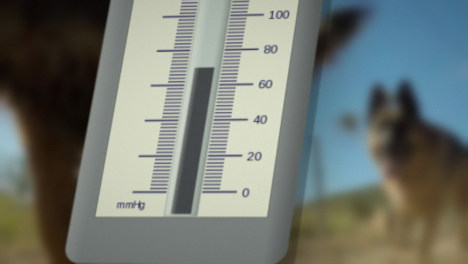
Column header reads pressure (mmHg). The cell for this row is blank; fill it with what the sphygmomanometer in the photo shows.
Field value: 70 mmHg
